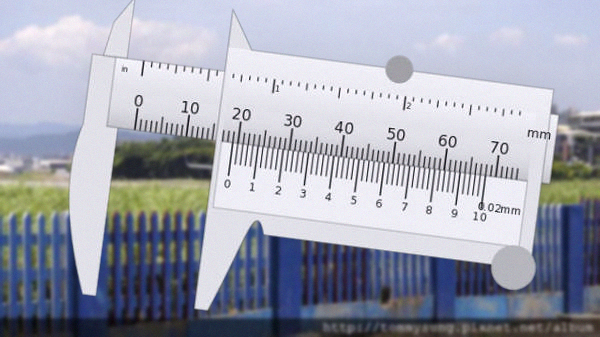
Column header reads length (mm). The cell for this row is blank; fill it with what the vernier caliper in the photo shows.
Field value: 19.0 mm
